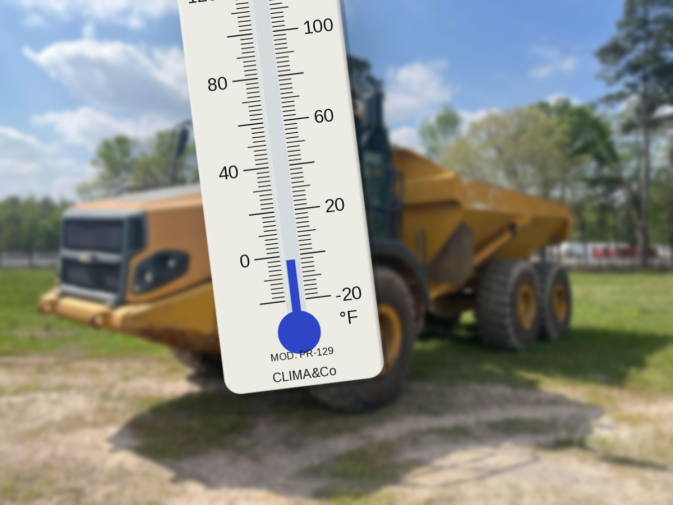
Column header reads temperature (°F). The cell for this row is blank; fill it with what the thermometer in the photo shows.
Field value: -2 °F
